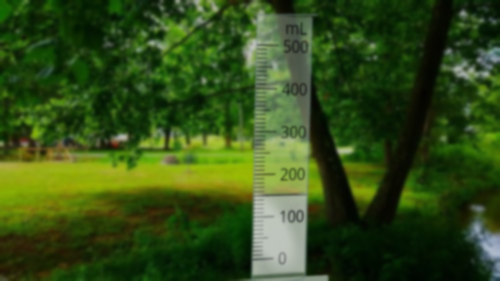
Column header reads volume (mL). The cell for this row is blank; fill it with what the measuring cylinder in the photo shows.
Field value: 150 mL
